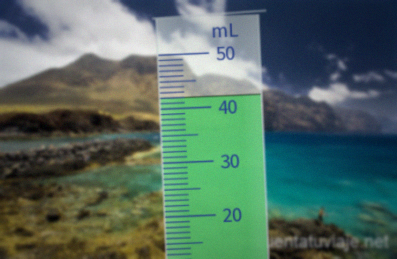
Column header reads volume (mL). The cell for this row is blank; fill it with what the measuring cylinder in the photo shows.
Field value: 42 mL
